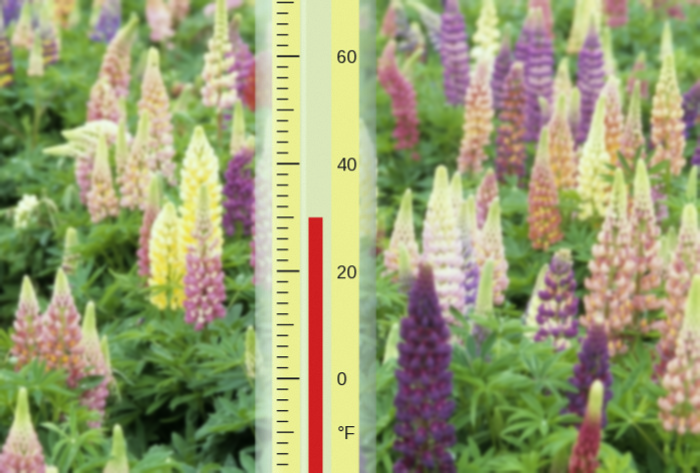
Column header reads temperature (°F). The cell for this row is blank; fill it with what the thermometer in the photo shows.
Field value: 30 °F
